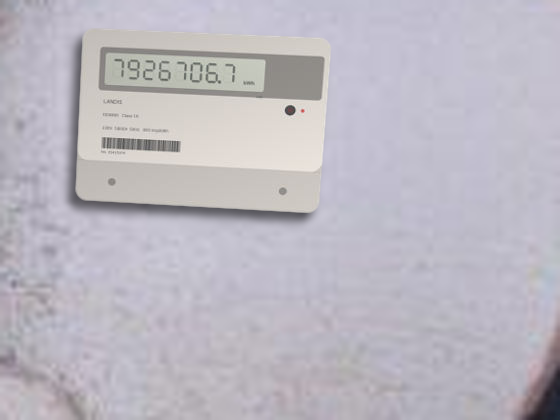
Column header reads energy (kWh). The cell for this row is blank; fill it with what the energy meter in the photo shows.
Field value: 7926706.7 kWh
